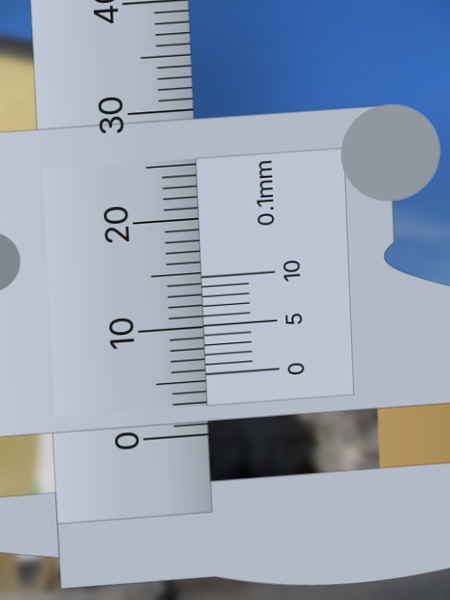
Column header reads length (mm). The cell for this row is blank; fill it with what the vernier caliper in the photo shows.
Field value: 5.6 mm
